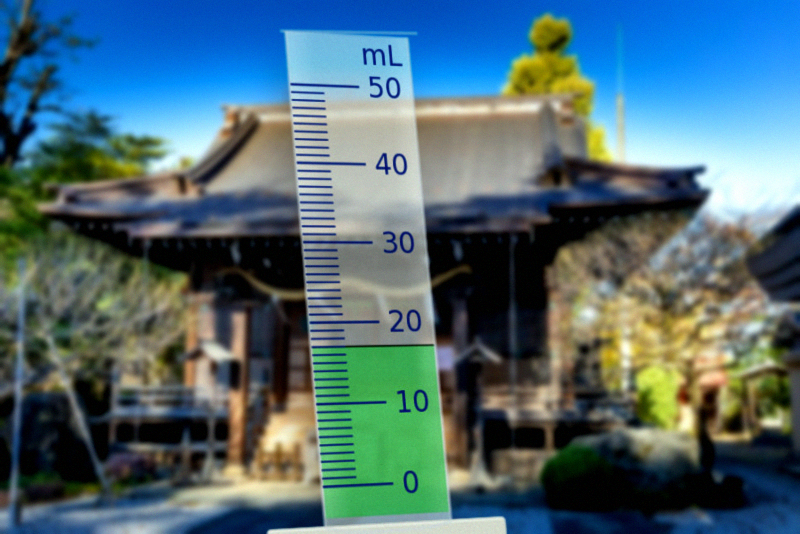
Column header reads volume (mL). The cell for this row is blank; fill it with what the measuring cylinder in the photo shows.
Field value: 17 mL
